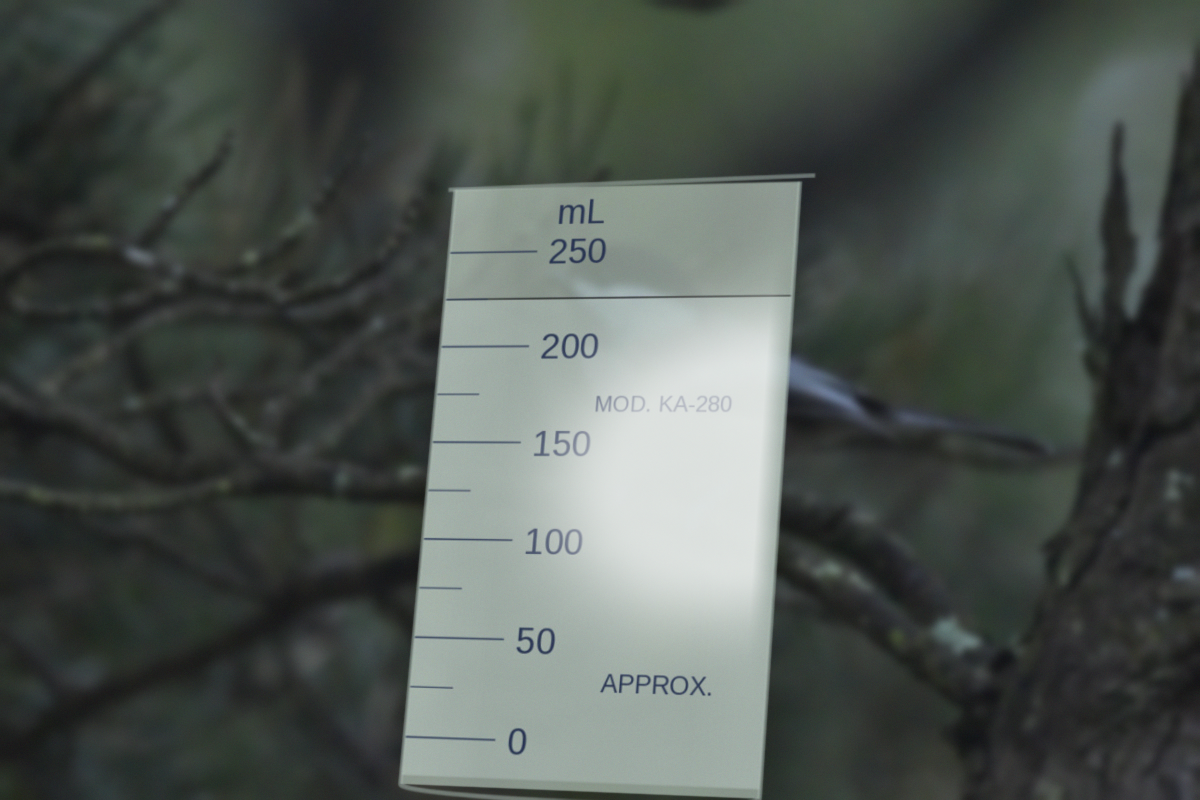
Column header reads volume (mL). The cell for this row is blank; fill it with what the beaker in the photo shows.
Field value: 225 mL
